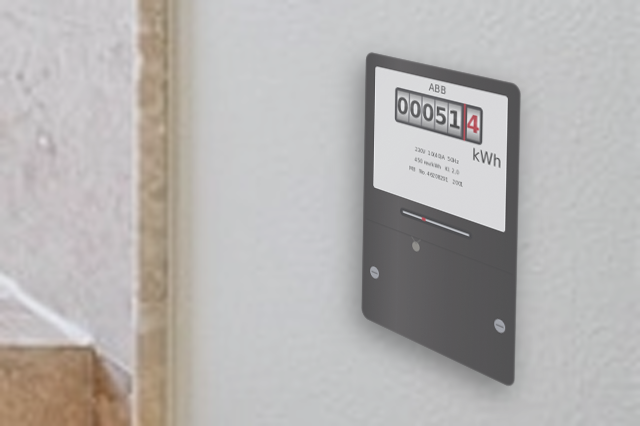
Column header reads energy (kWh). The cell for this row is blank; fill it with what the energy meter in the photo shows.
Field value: 51.4 kWh
